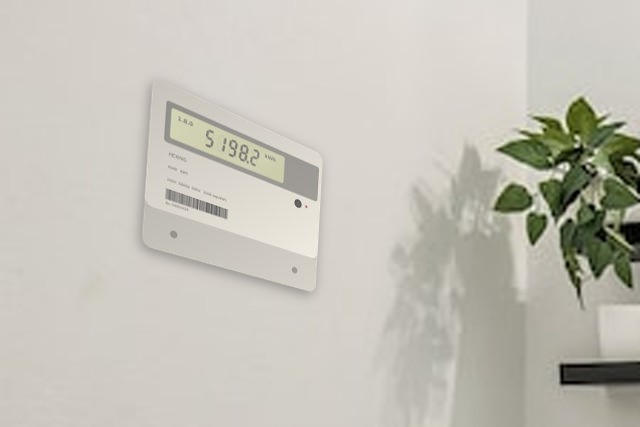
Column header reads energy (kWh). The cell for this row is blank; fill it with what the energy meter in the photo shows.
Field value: 5198.2 kWh
